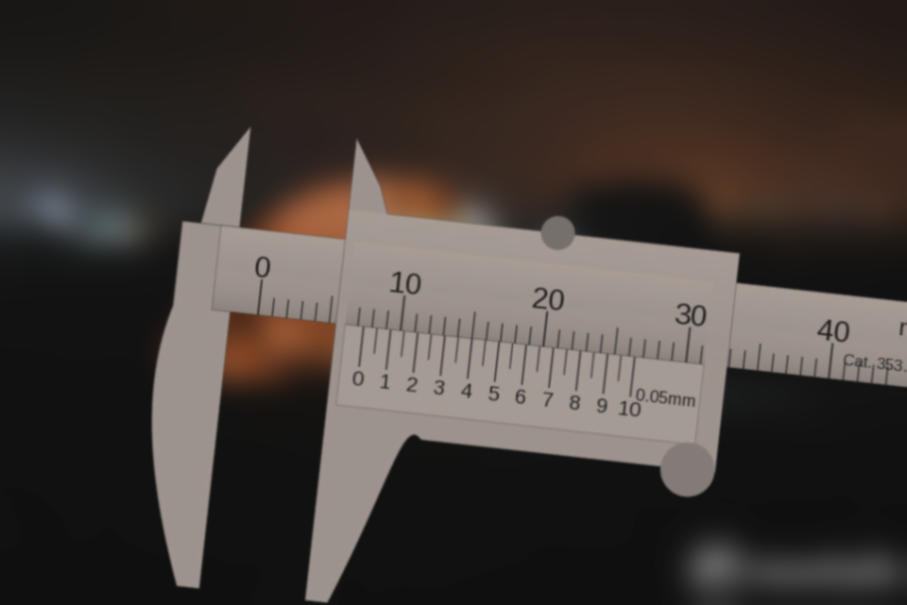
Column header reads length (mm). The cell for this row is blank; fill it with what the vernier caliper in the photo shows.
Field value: 7.4 mm
